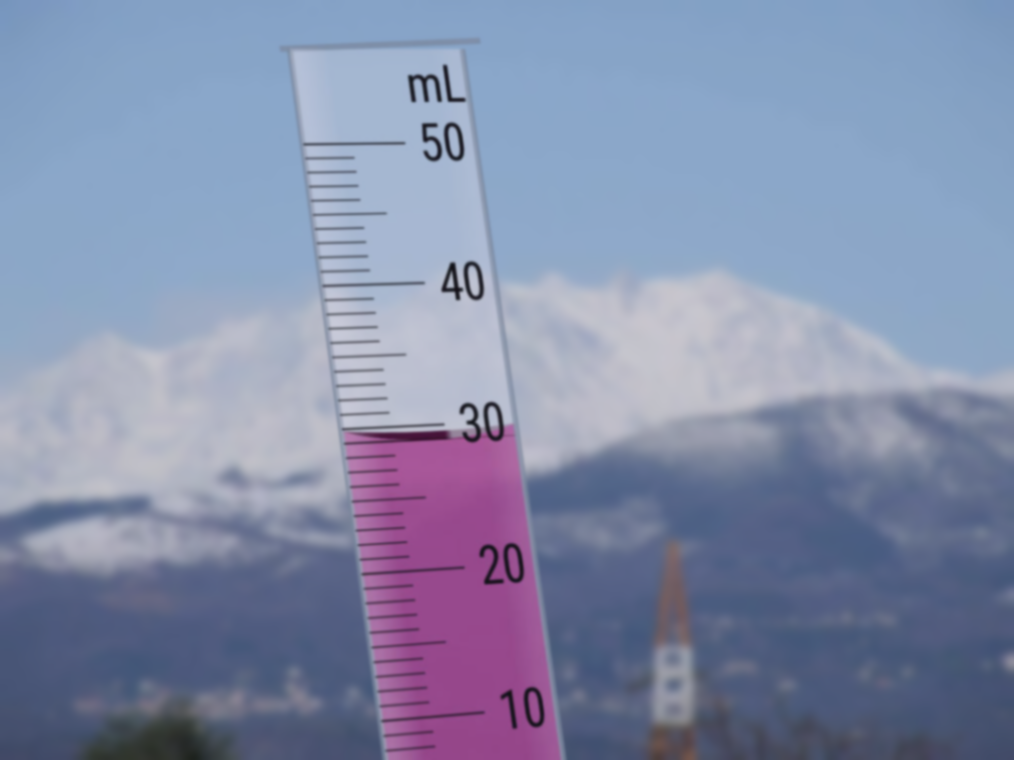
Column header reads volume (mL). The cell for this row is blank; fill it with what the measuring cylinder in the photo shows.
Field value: 29 mL
